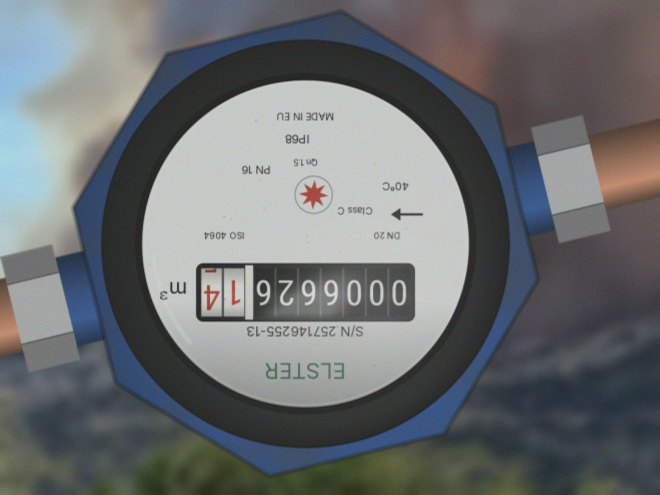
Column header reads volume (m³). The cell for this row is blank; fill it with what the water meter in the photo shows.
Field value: 6626.14 m³
